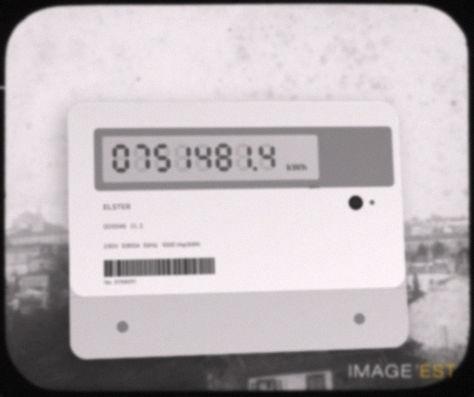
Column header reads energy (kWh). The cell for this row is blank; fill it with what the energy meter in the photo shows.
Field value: 751481.4 kWh
